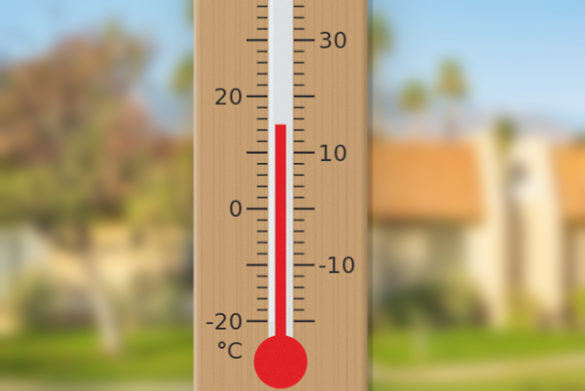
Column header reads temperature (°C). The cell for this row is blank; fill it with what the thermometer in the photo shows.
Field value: 15 °C
